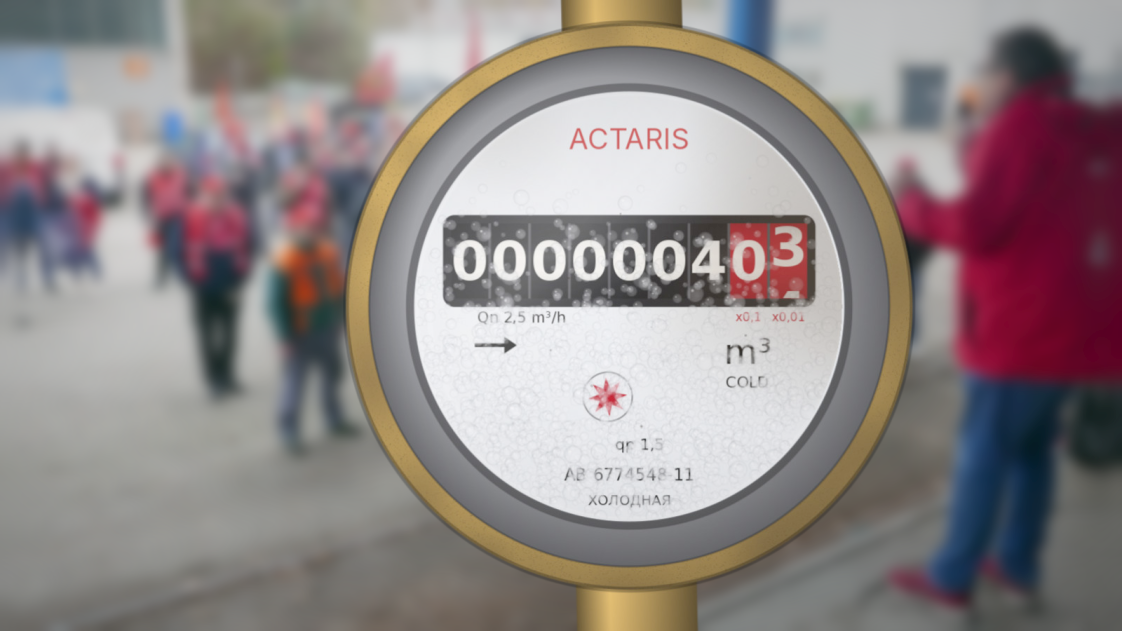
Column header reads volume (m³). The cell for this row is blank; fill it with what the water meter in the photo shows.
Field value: 4.03 m³
